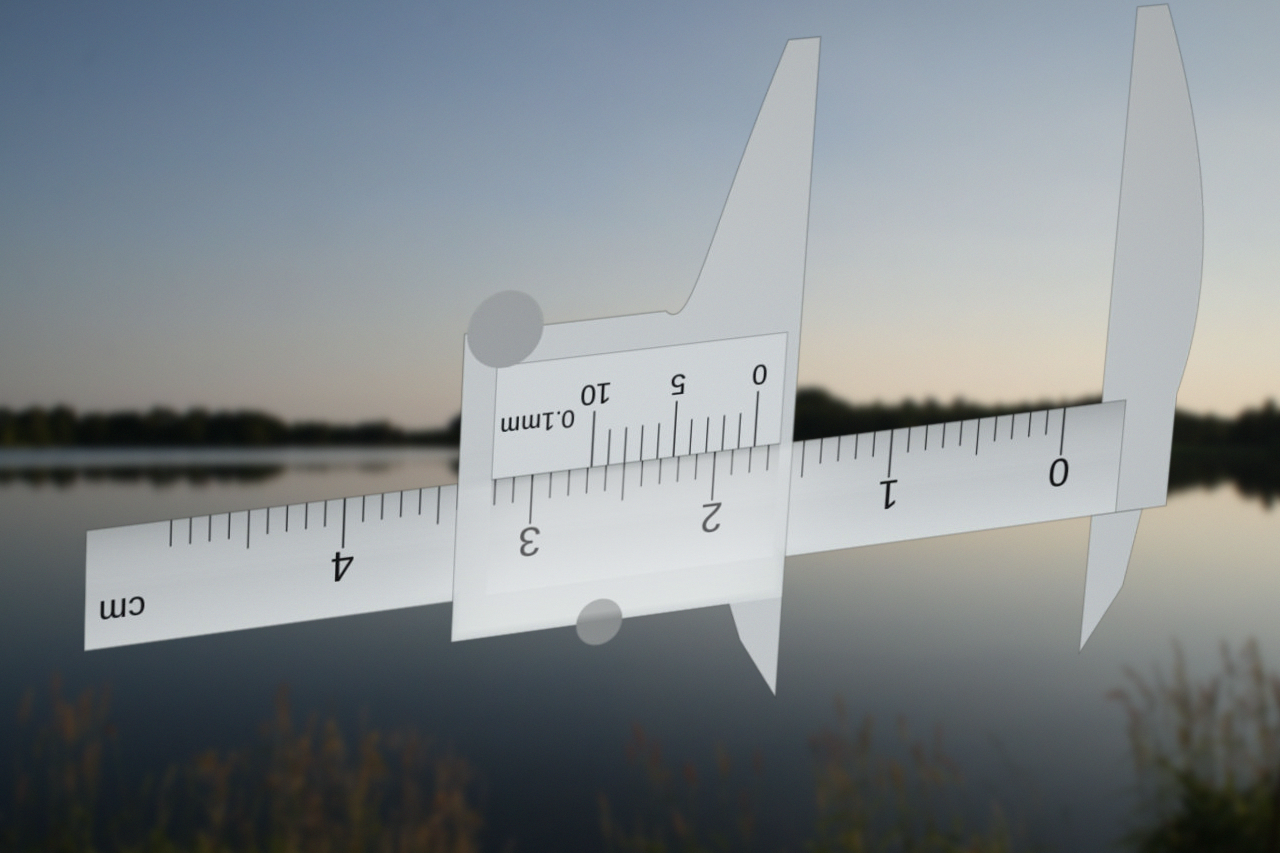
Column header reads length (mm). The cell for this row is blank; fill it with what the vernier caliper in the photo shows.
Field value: 17.8 mm
